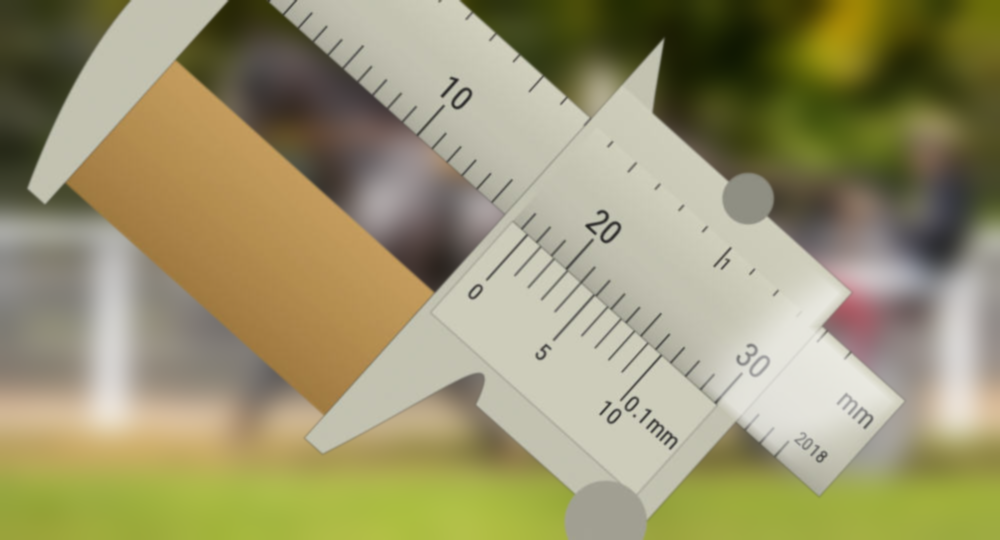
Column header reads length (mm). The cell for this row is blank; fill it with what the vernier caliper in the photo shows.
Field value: 17.4 mm
